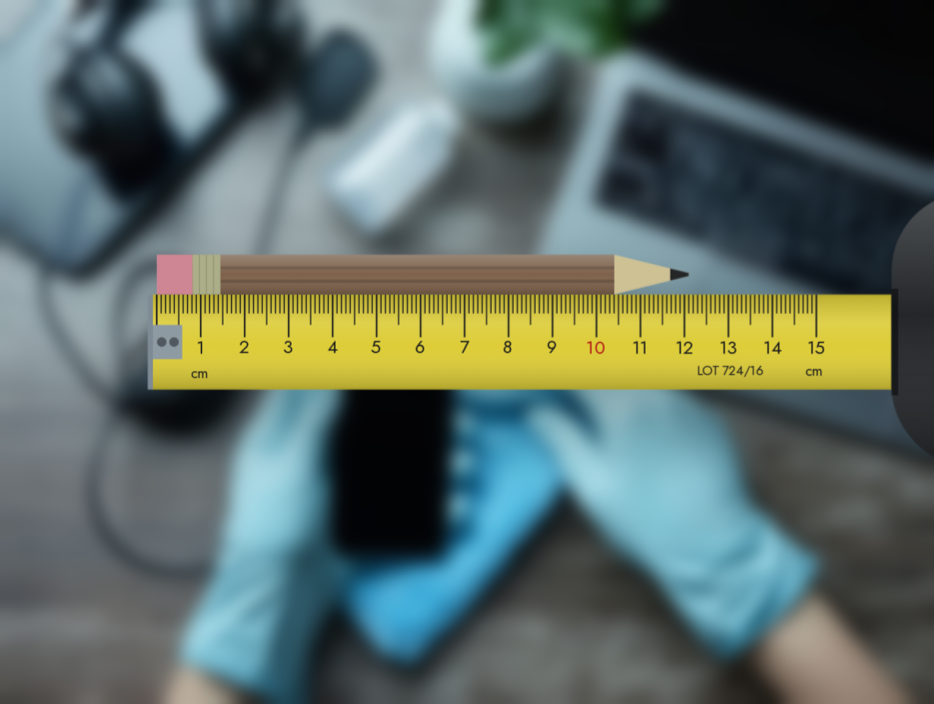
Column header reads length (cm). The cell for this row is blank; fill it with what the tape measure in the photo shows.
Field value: 12.1 cm
